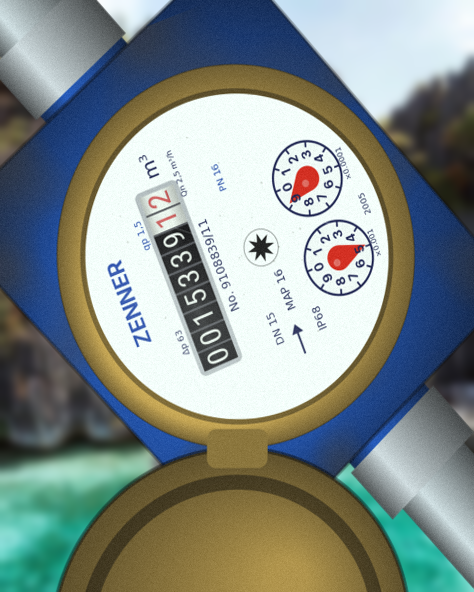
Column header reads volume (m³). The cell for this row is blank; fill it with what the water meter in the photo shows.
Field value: 15339.1249 m³
